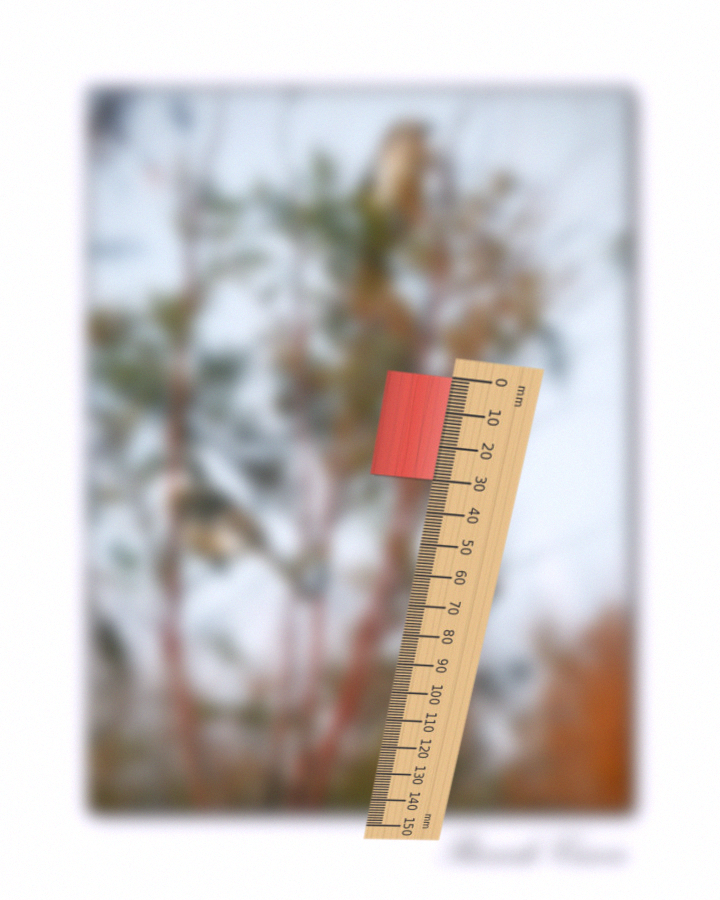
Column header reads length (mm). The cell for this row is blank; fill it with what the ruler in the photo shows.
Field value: 30 mm
